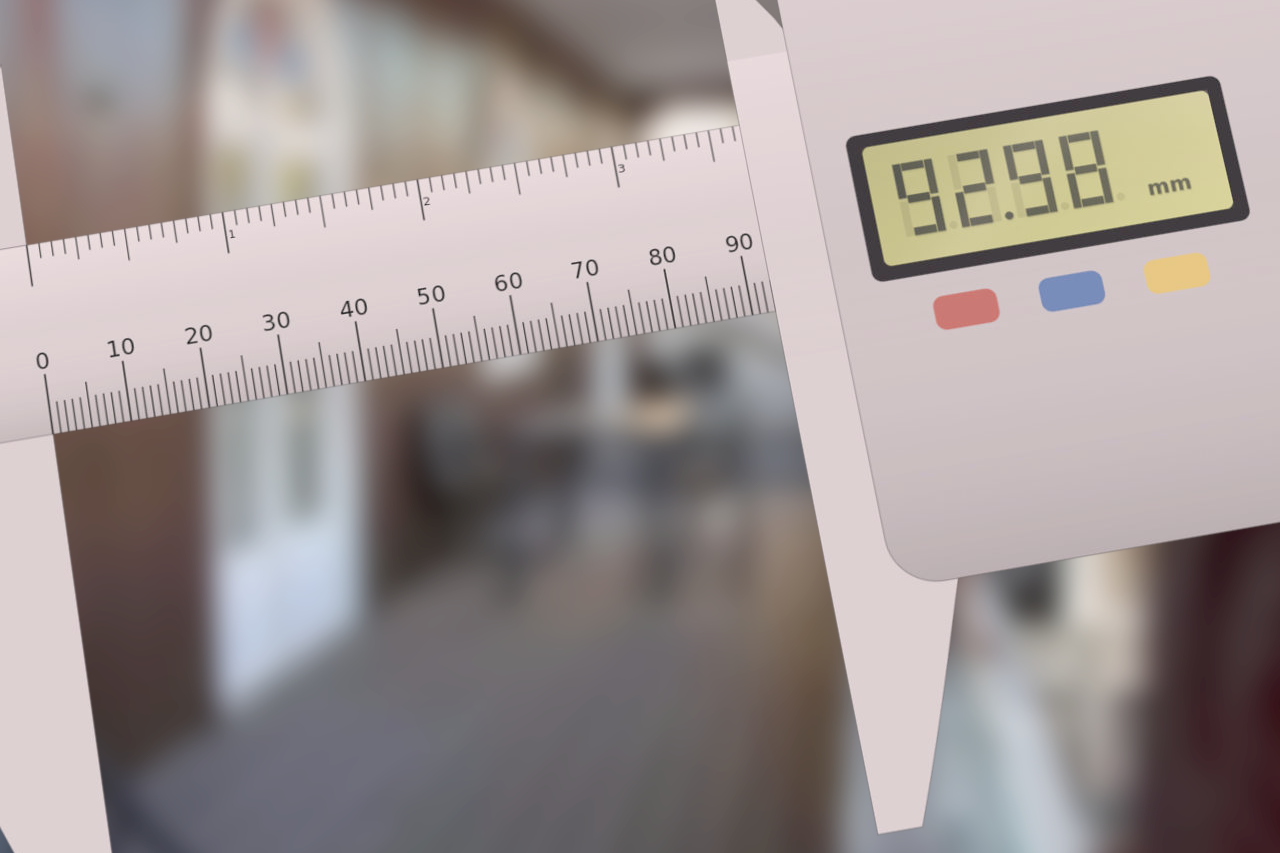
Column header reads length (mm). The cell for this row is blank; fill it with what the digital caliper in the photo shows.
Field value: 92.98 mm
